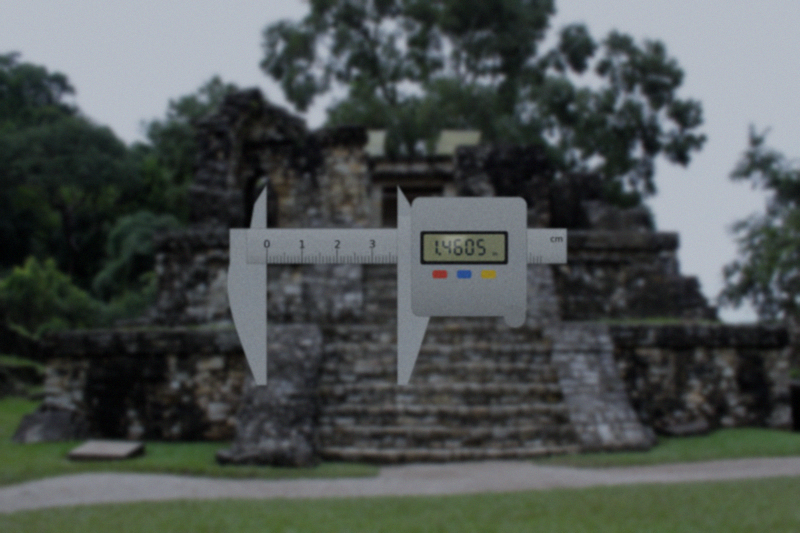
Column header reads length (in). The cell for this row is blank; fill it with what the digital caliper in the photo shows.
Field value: 1.4605 in
